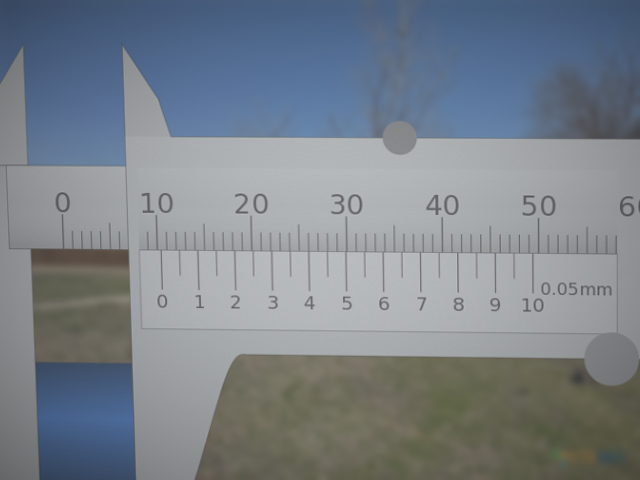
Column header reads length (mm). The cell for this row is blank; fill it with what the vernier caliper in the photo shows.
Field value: 10.4 mm
